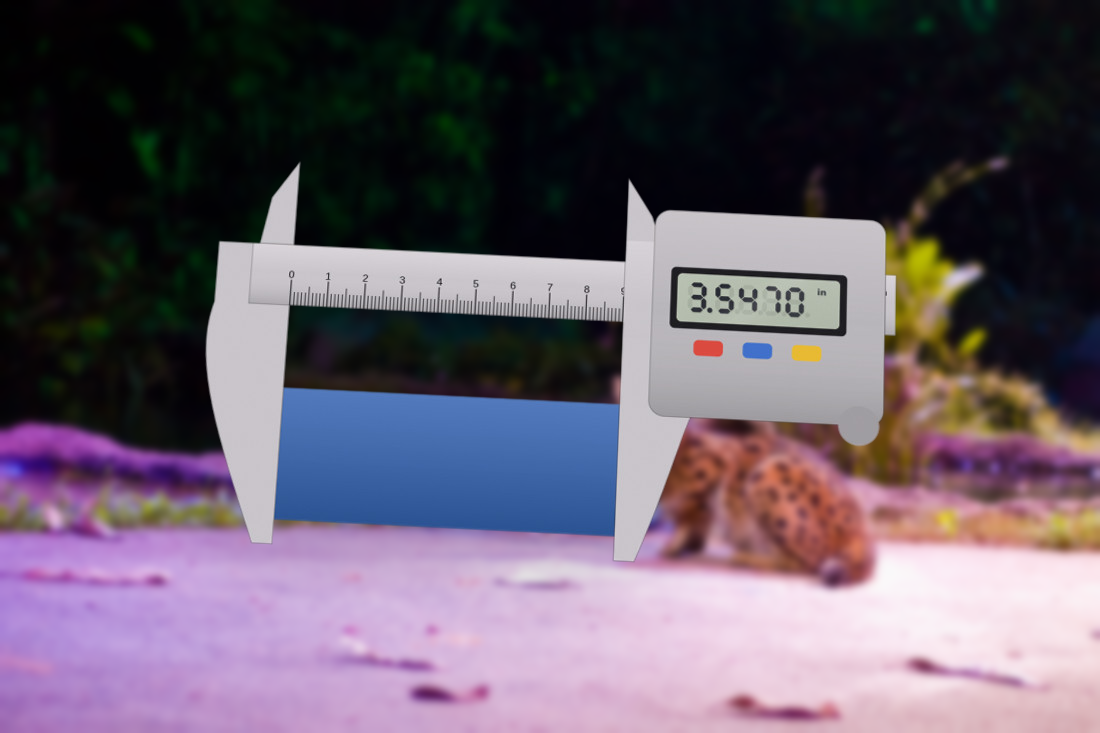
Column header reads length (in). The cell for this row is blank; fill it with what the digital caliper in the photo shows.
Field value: 3.5470 in
